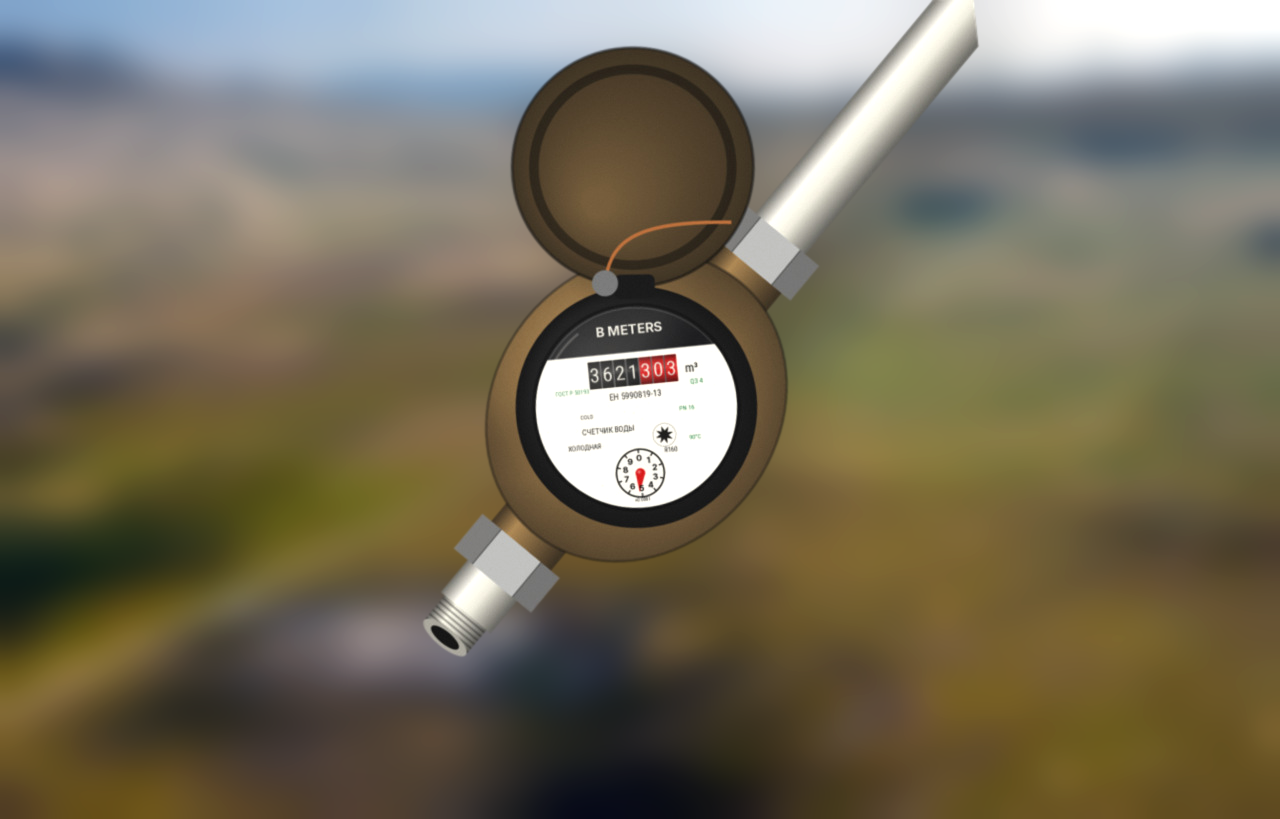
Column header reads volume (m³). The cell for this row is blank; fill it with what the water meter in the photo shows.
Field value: 3621.3035 m³
